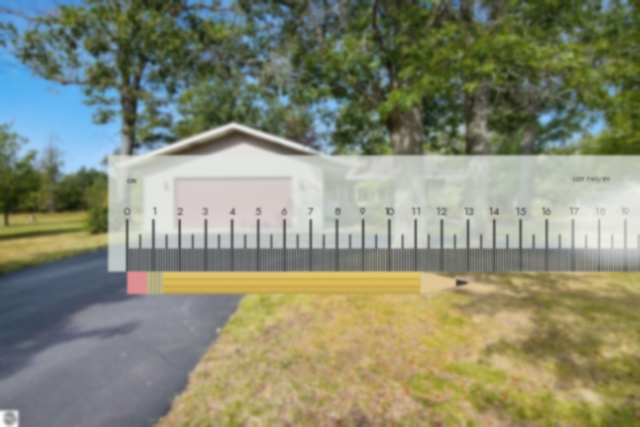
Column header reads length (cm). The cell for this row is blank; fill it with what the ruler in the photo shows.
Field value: 13 cm
